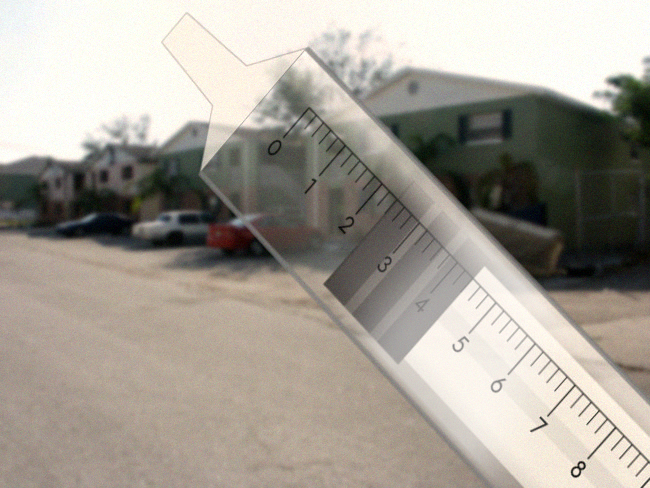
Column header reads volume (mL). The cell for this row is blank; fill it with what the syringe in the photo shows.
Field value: 2.4 mL
